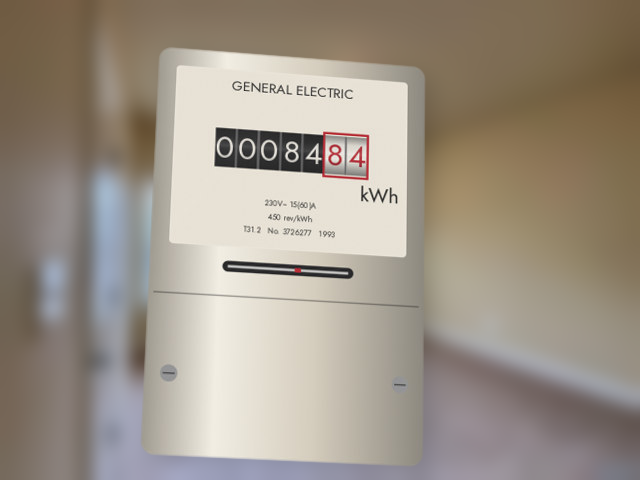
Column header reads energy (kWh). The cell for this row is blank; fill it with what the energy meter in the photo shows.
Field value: 84.84 kWh
